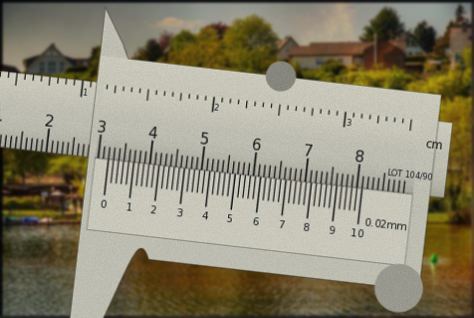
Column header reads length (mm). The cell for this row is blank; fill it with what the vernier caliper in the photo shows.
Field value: 32.0 mm
